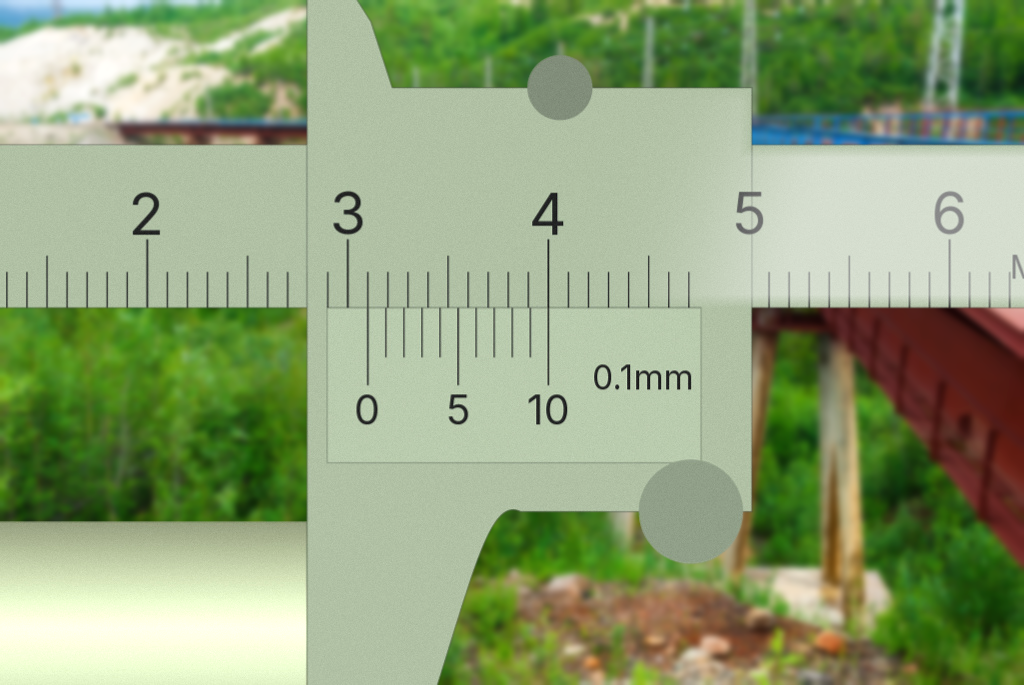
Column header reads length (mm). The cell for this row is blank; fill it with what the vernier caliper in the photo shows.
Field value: 31.0 mm
